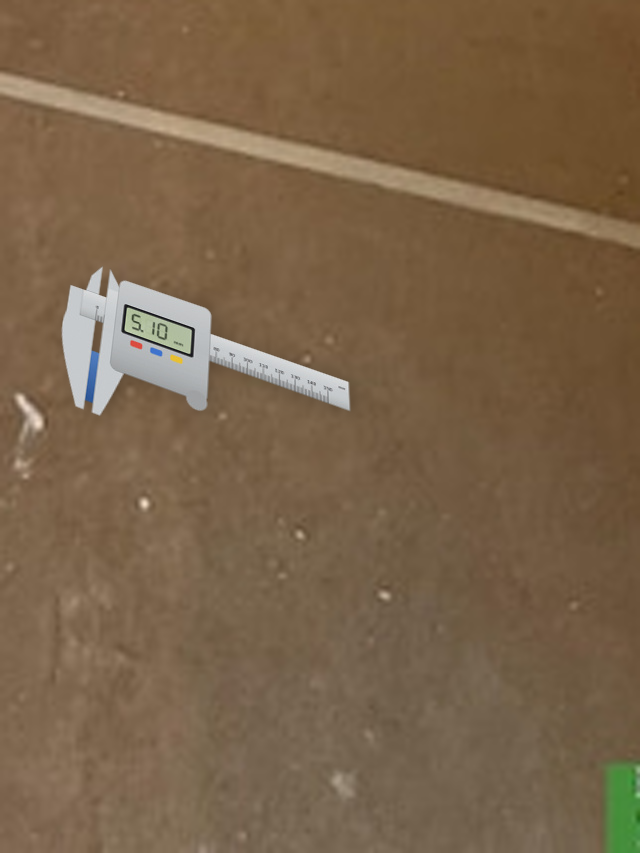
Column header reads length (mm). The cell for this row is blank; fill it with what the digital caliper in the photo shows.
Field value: 5.10 mm
